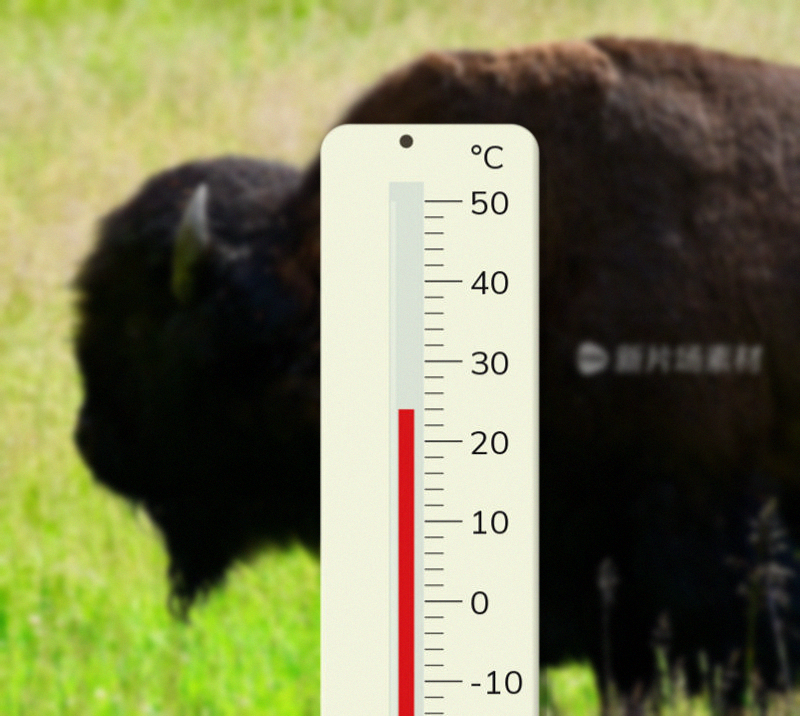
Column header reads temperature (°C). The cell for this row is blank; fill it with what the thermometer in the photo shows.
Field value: 24 °C
